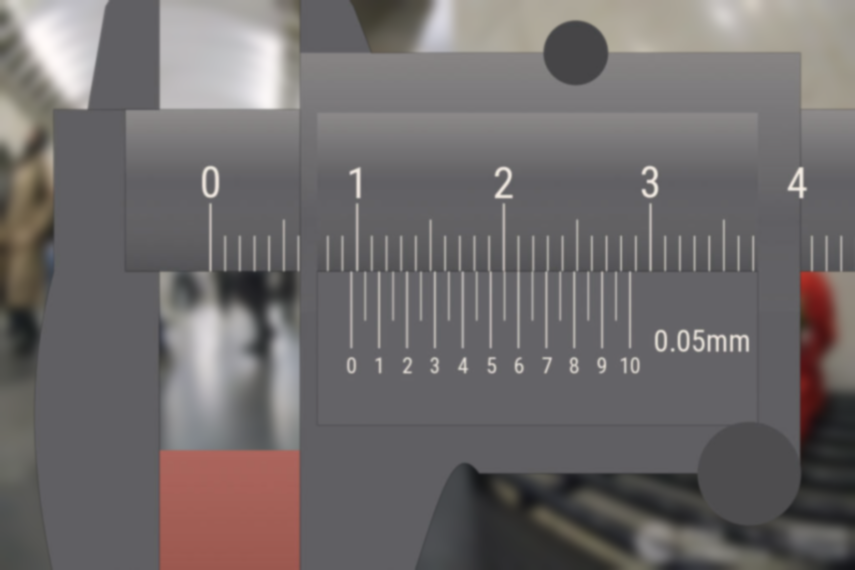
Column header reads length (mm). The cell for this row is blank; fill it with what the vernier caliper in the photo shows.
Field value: 9.6 mm
